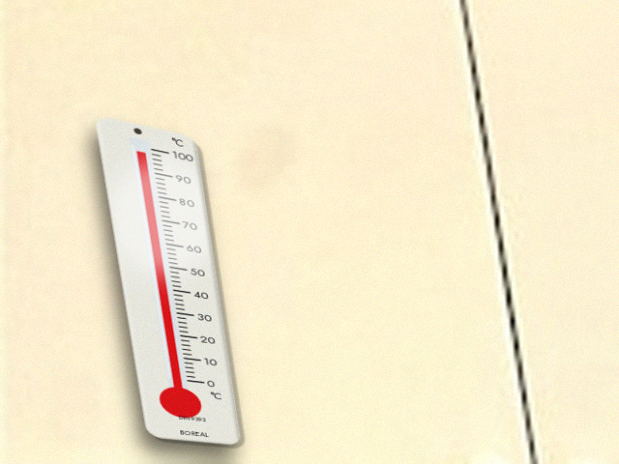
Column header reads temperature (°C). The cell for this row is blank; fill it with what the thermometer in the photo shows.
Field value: 98 °C
